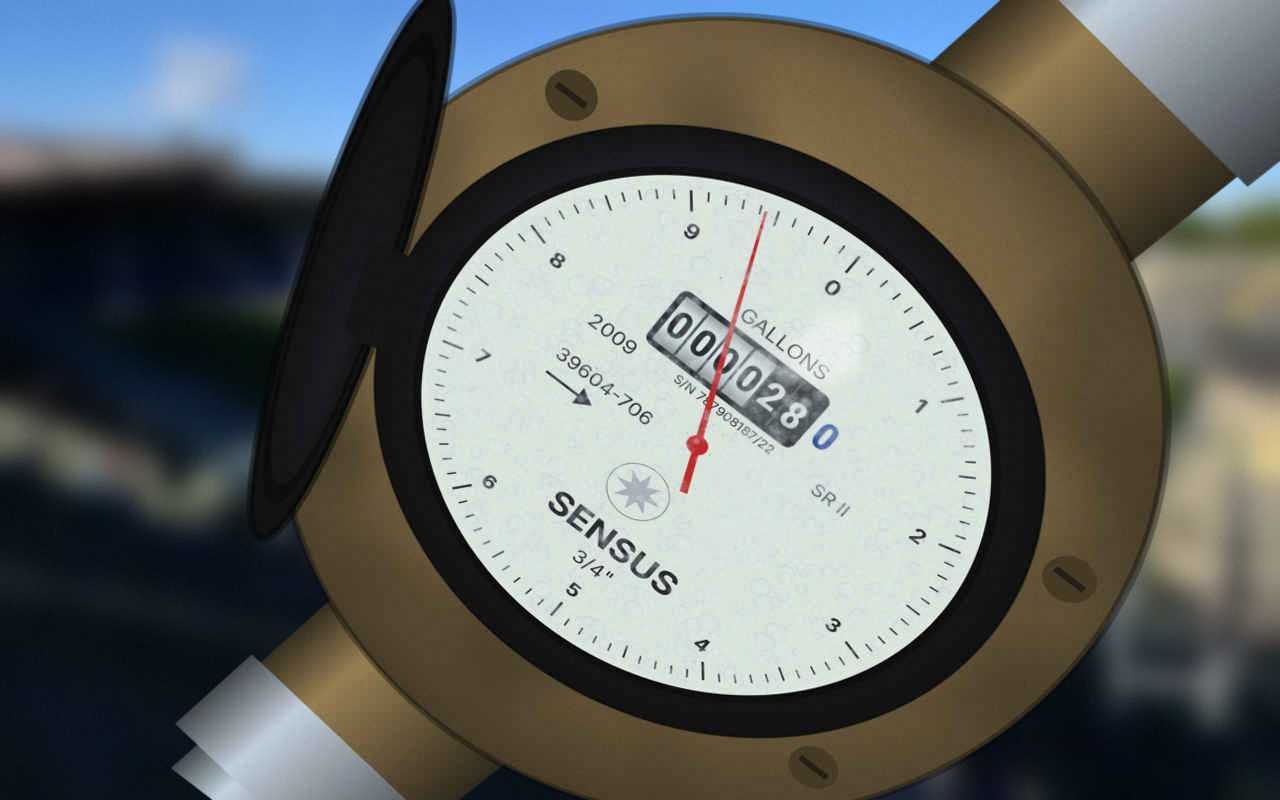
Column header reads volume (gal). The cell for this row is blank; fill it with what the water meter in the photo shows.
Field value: 279.4 gal
